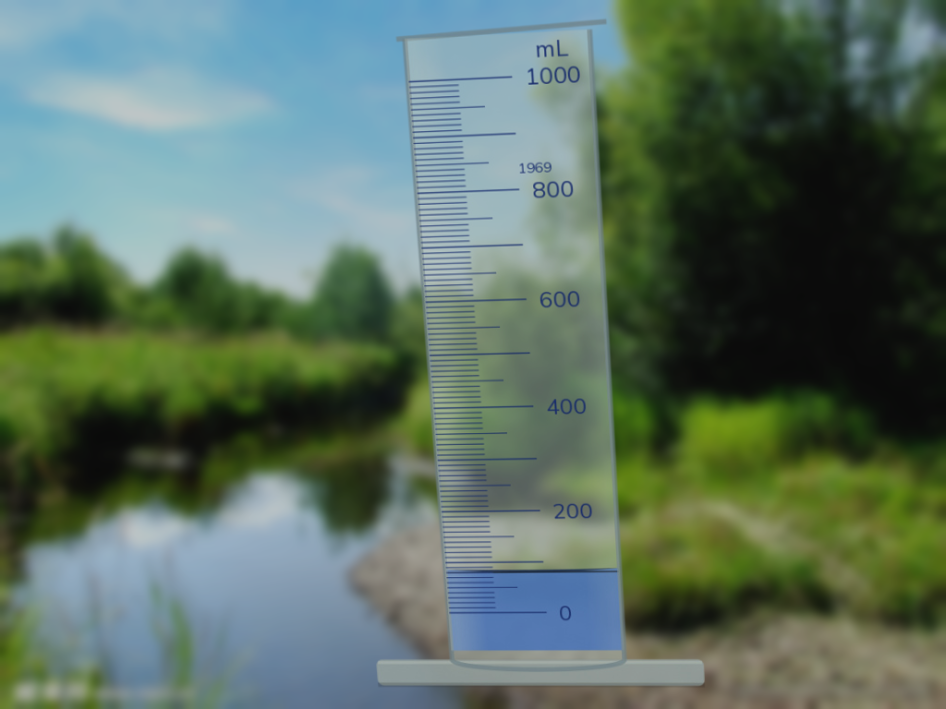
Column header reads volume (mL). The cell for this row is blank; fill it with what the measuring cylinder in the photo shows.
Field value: 80 mL
